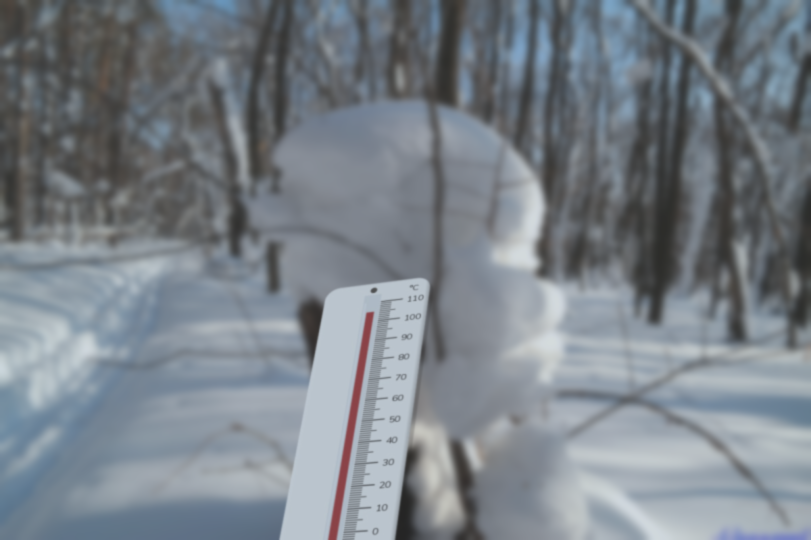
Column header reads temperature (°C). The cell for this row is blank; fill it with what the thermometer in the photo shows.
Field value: 105 °C
